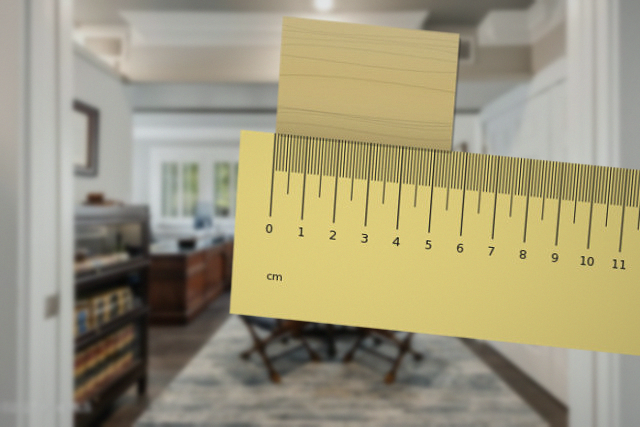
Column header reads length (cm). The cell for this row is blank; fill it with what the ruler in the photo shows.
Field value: 5.5 cm
